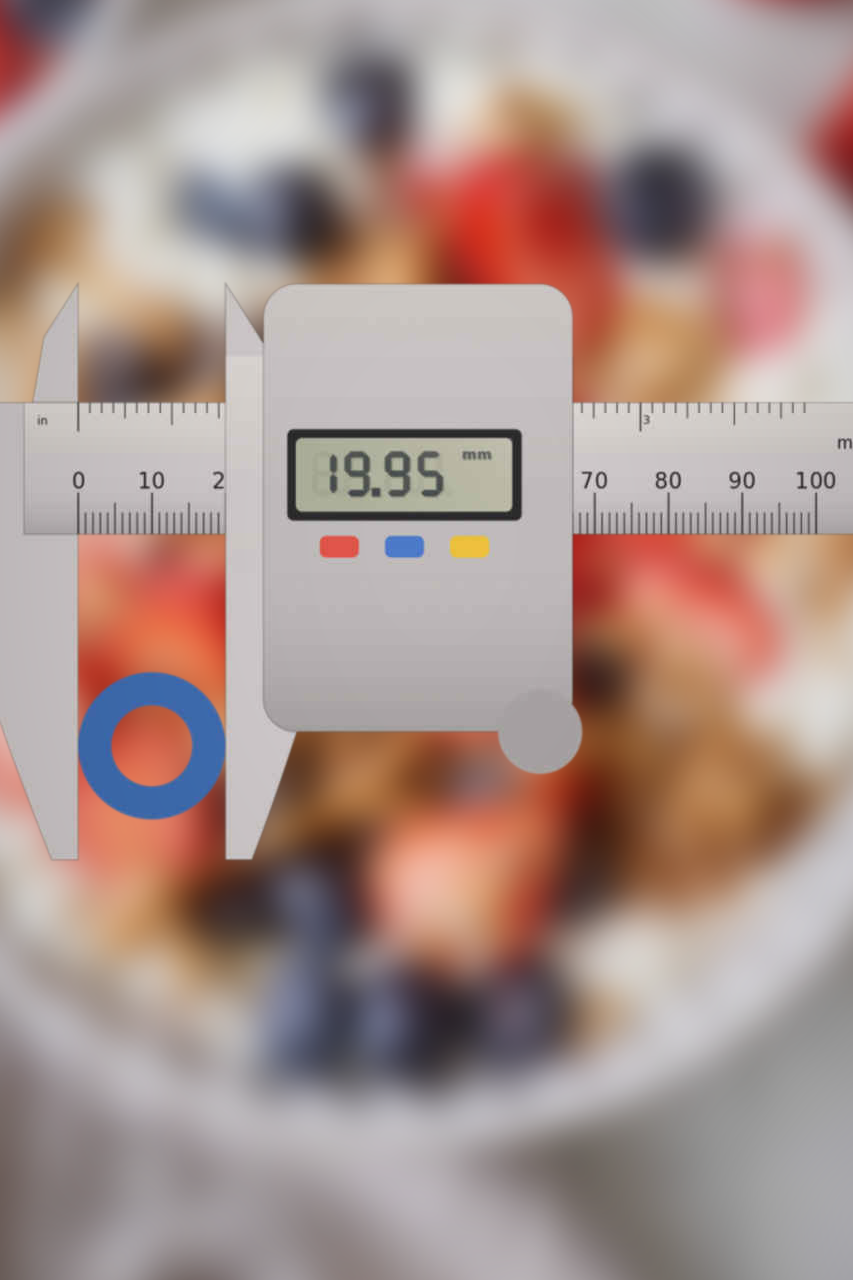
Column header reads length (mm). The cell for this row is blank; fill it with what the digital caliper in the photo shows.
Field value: 19.95 mm
